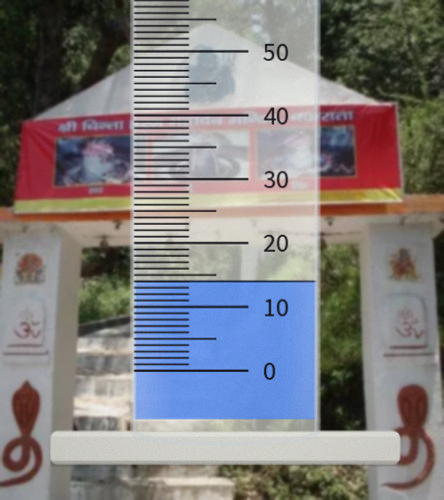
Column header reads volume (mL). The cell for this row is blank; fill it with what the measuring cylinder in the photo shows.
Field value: 14 mL
